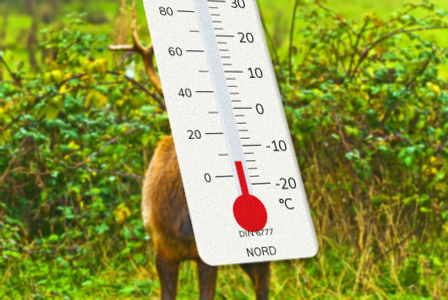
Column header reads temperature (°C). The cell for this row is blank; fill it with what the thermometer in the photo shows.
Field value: -14 °C
